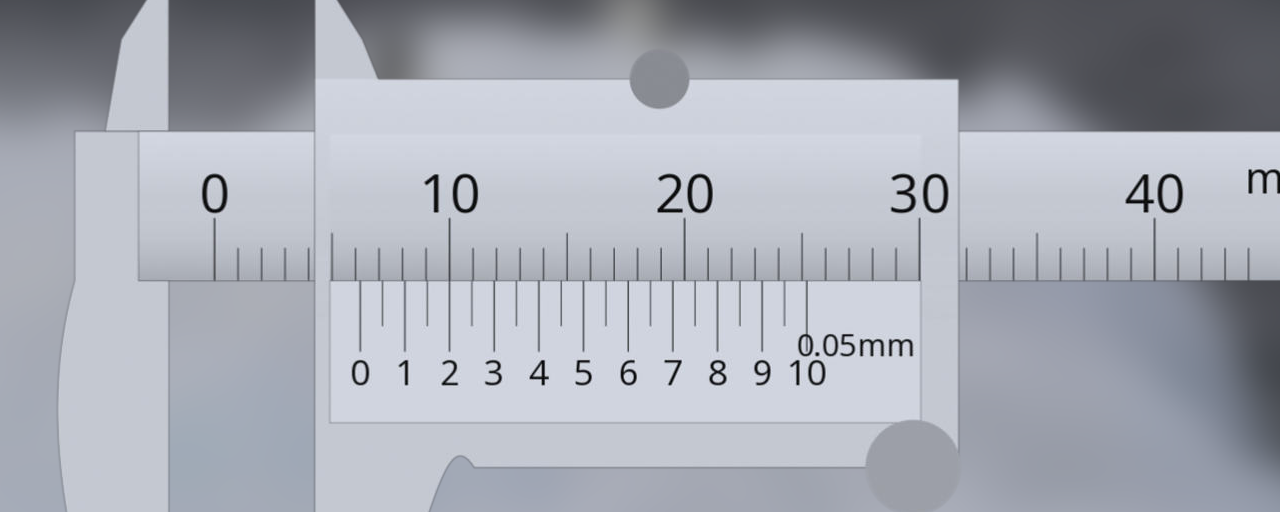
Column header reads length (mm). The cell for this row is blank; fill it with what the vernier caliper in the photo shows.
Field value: 6.2 mm
